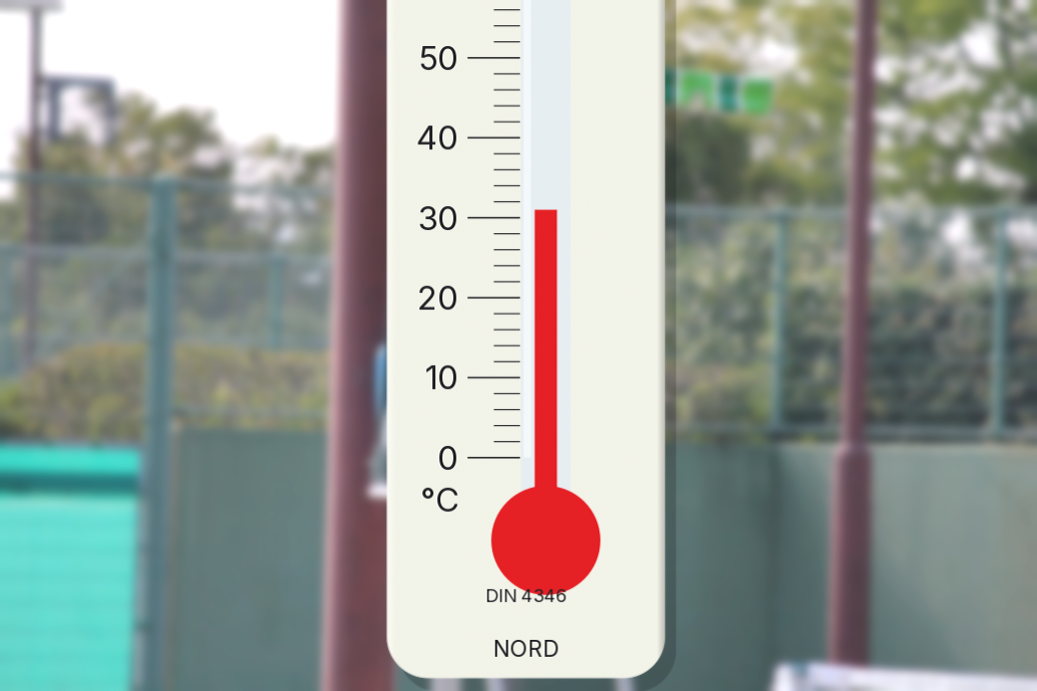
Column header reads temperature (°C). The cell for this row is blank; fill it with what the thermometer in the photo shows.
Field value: 31 °C
